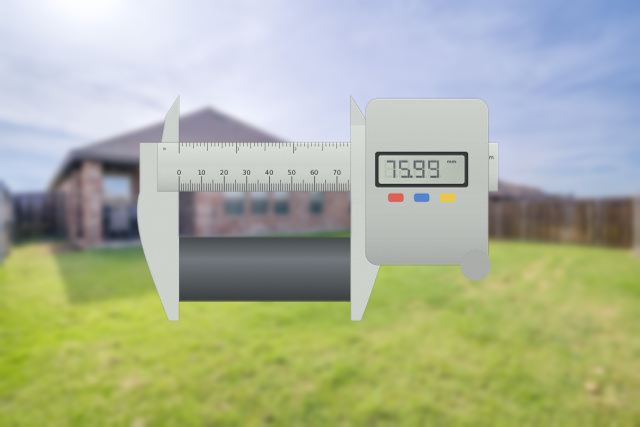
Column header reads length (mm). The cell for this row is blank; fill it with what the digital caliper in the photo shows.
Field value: 75.99 mm
